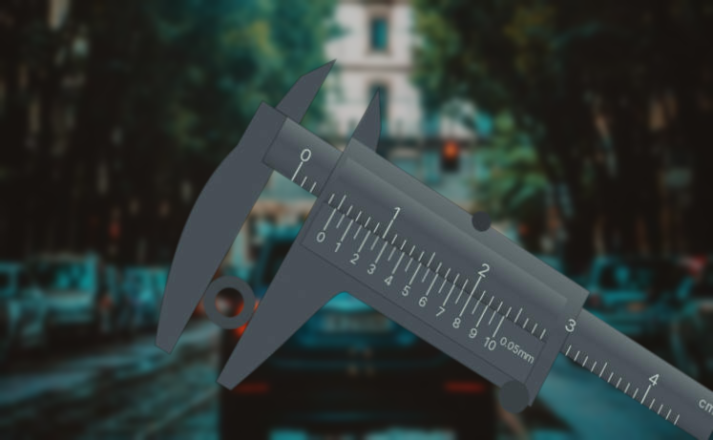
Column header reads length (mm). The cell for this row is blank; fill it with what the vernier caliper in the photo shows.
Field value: 4.8 mm
